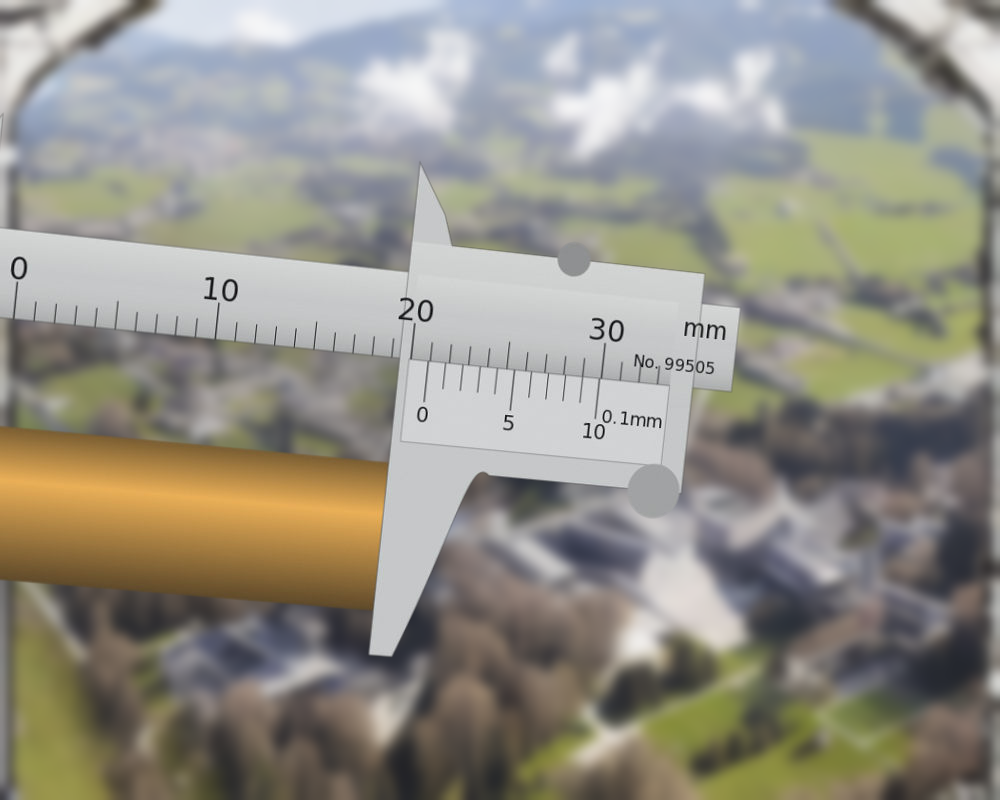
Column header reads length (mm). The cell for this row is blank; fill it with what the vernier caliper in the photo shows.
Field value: 20.9 mm
